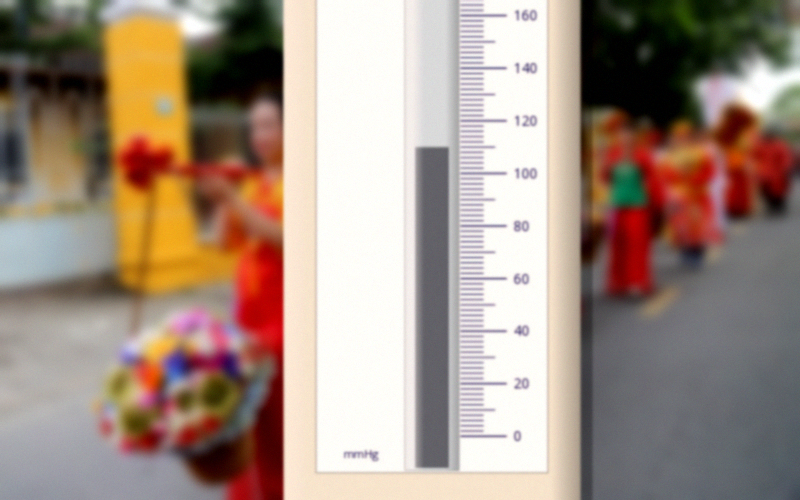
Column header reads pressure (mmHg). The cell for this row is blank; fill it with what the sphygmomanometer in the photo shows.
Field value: 110 mmHg
